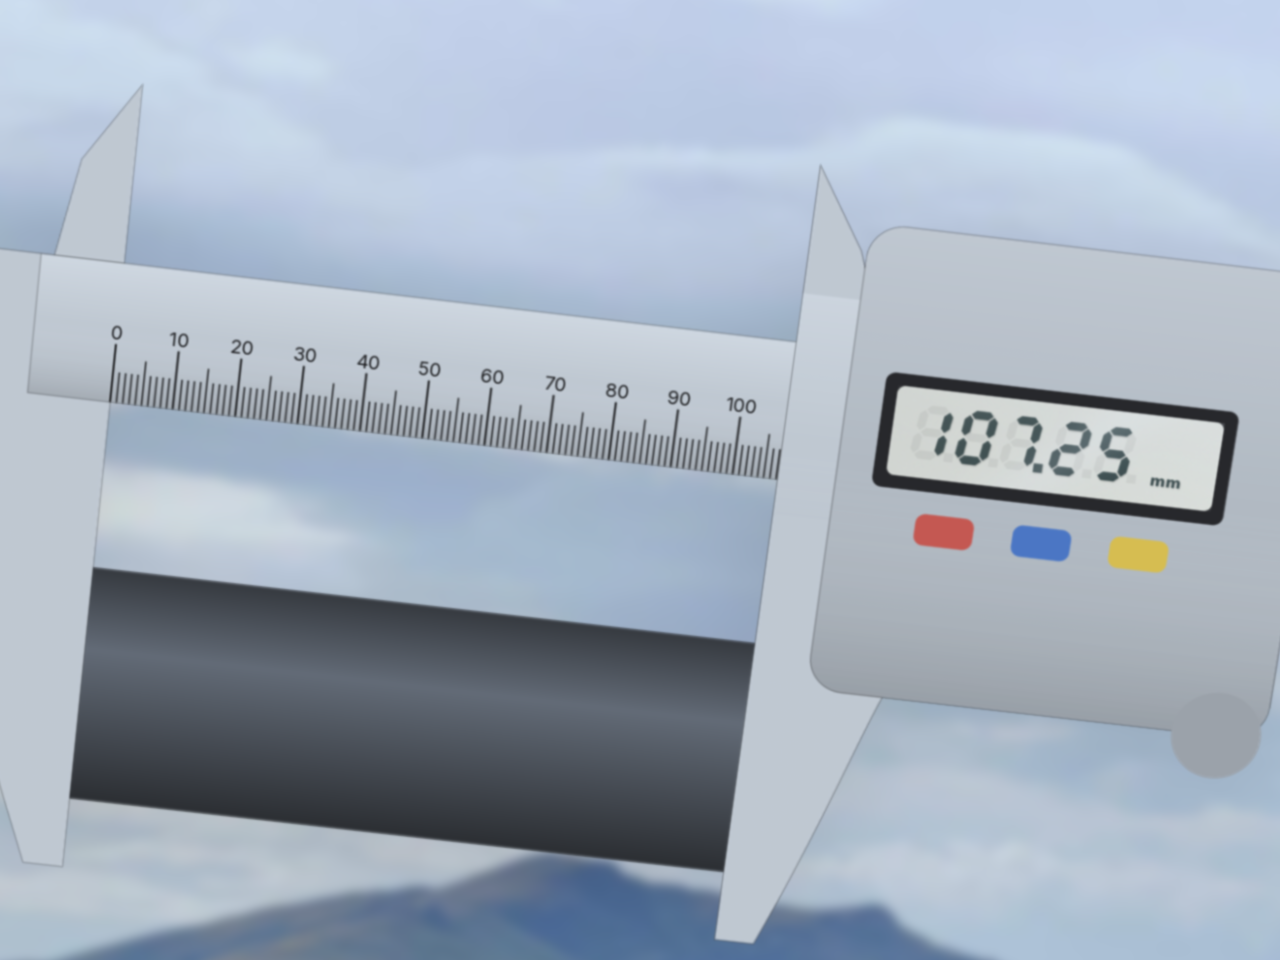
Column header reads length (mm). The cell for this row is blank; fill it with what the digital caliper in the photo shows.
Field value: 107.25 mm
